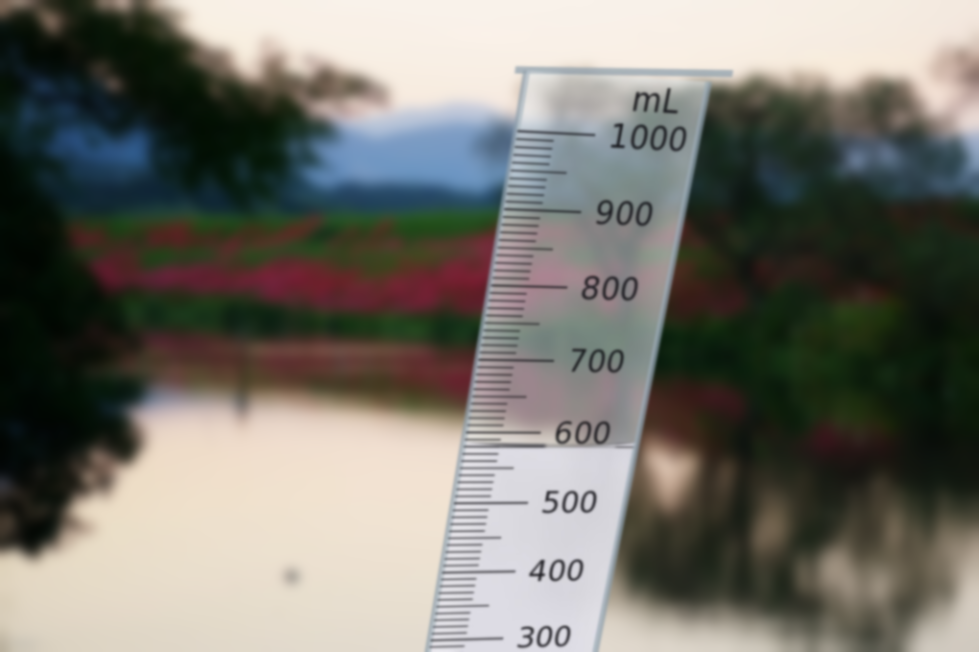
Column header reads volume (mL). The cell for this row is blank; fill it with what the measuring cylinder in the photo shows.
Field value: 580 mL
